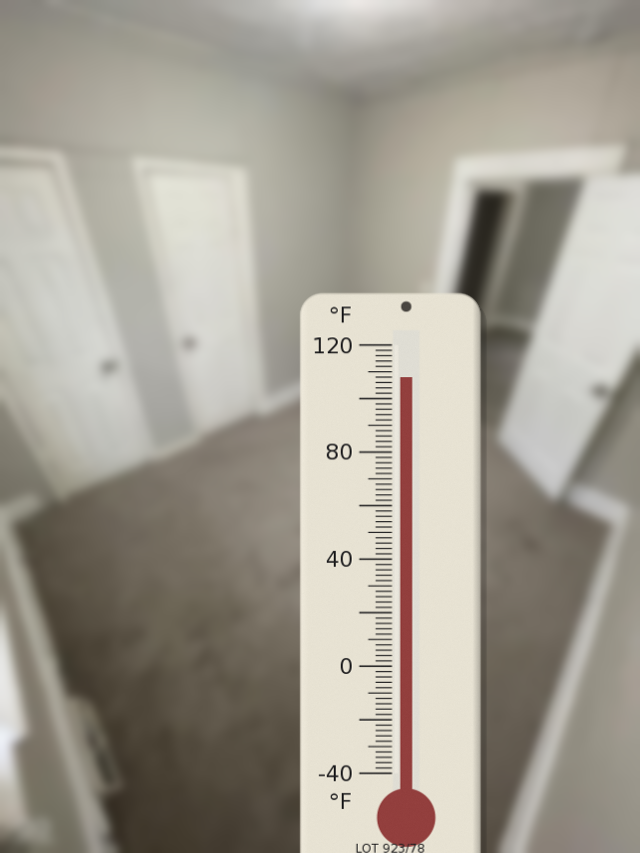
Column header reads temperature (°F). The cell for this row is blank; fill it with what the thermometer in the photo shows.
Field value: 108 °F
